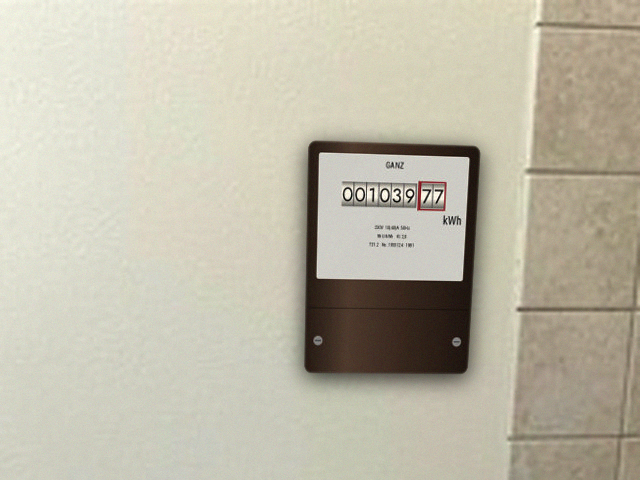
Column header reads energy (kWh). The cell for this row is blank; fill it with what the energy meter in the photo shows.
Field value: 1039.77 kWh
